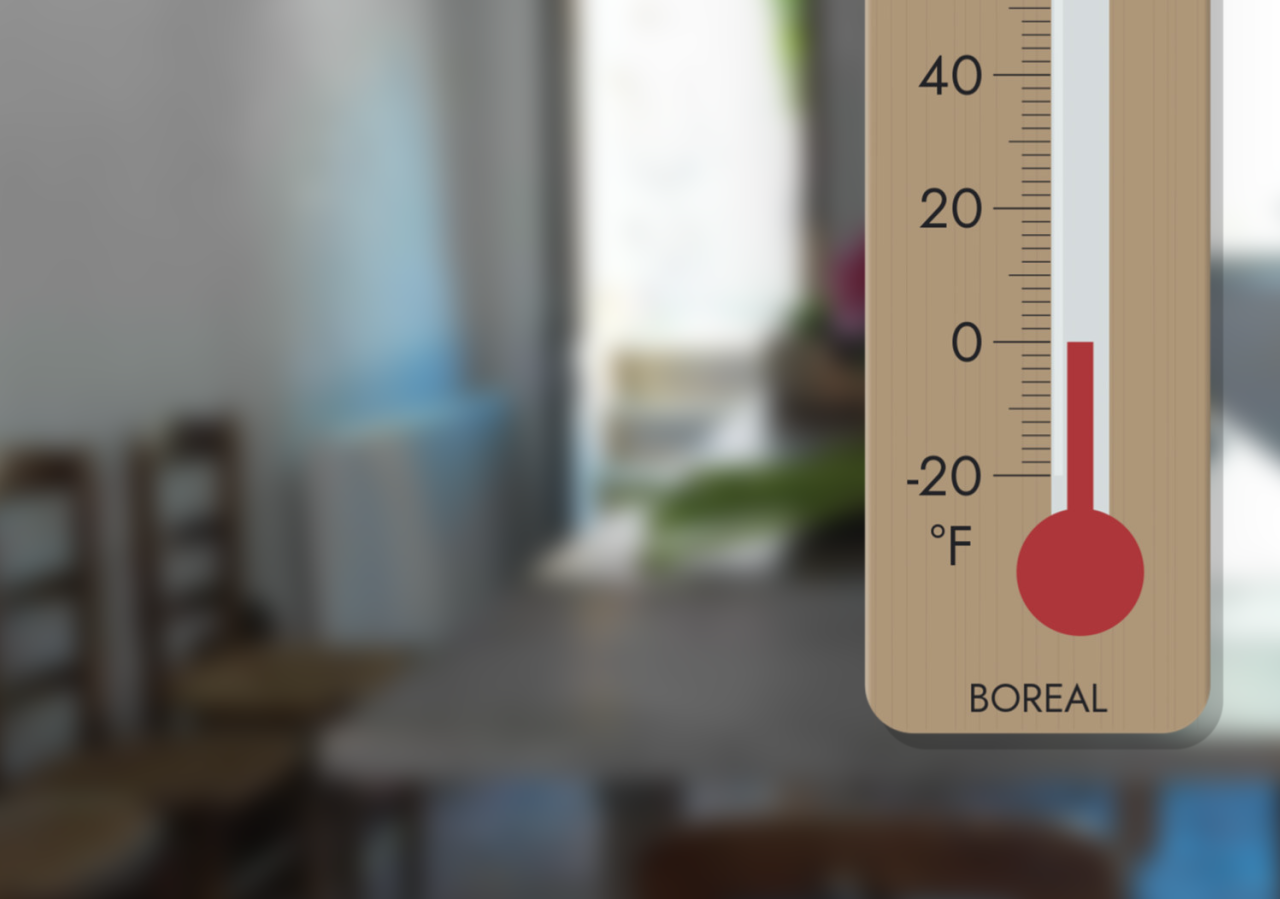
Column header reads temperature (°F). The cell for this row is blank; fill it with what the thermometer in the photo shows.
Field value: 0 °F
